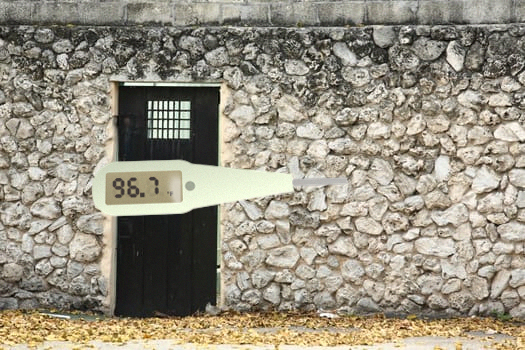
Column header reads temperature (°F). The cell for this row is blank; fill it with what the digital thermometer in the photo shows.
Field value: 96.7 °F
